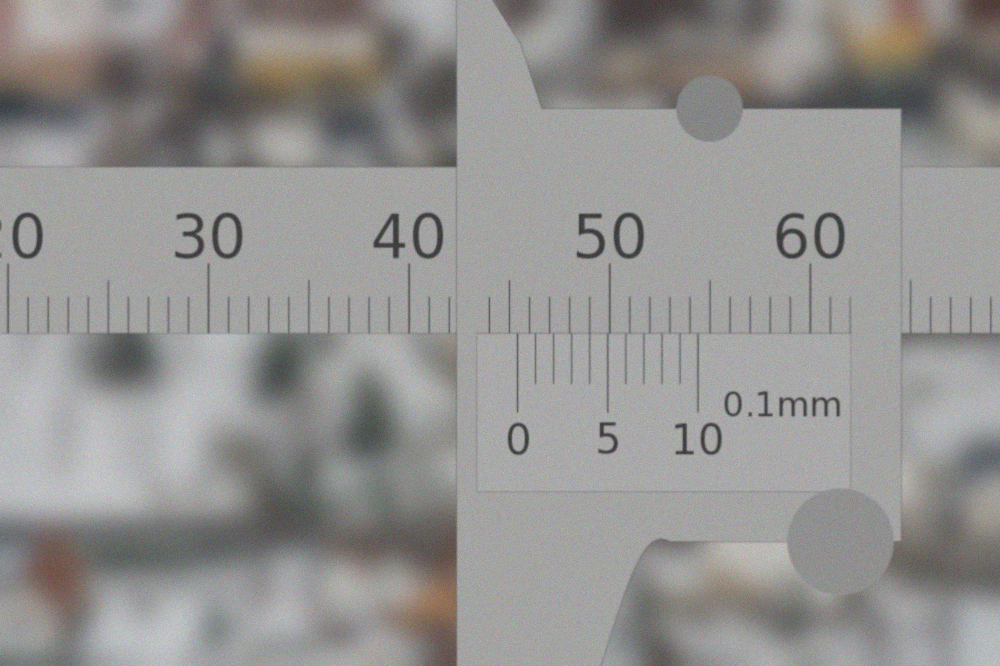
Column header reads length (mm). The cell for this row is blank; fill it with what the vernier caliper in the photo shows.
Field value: 45.4 mm
